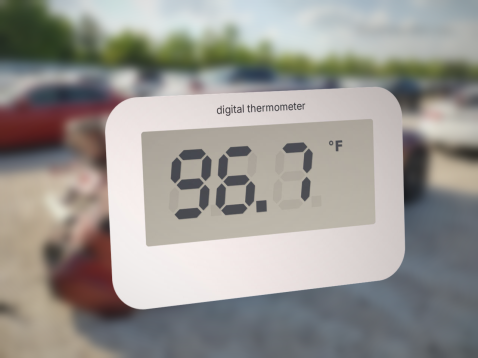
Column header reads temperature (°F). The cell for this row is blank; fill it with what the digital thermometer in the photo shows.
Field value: 96.7 °F
